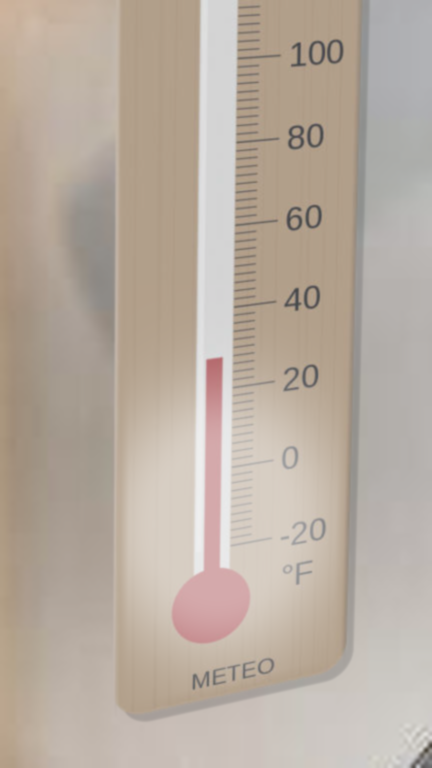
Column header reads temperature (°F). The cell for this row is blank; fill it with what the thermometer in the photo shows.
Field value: 28 °F
